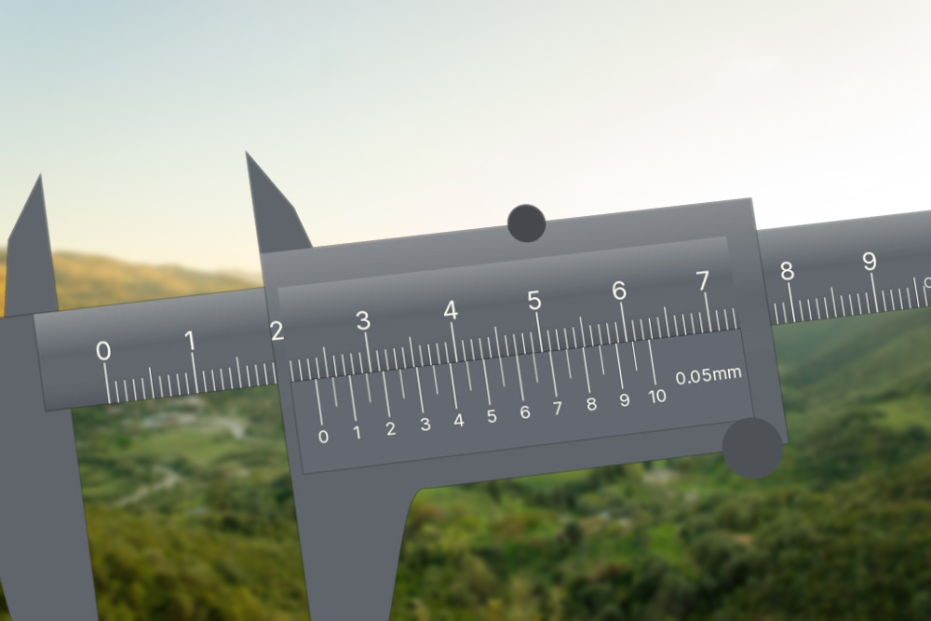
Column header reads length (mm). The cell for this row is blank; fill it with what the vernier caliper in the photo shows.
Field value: 23.6 mm
